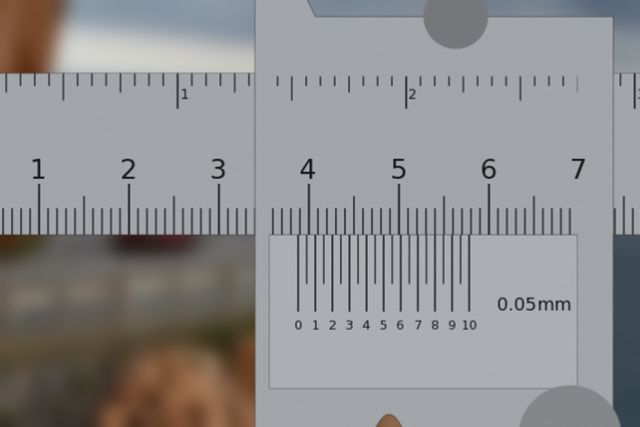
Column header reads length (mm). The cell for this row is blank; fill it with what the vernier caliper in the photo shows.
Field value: 38.8 mm
